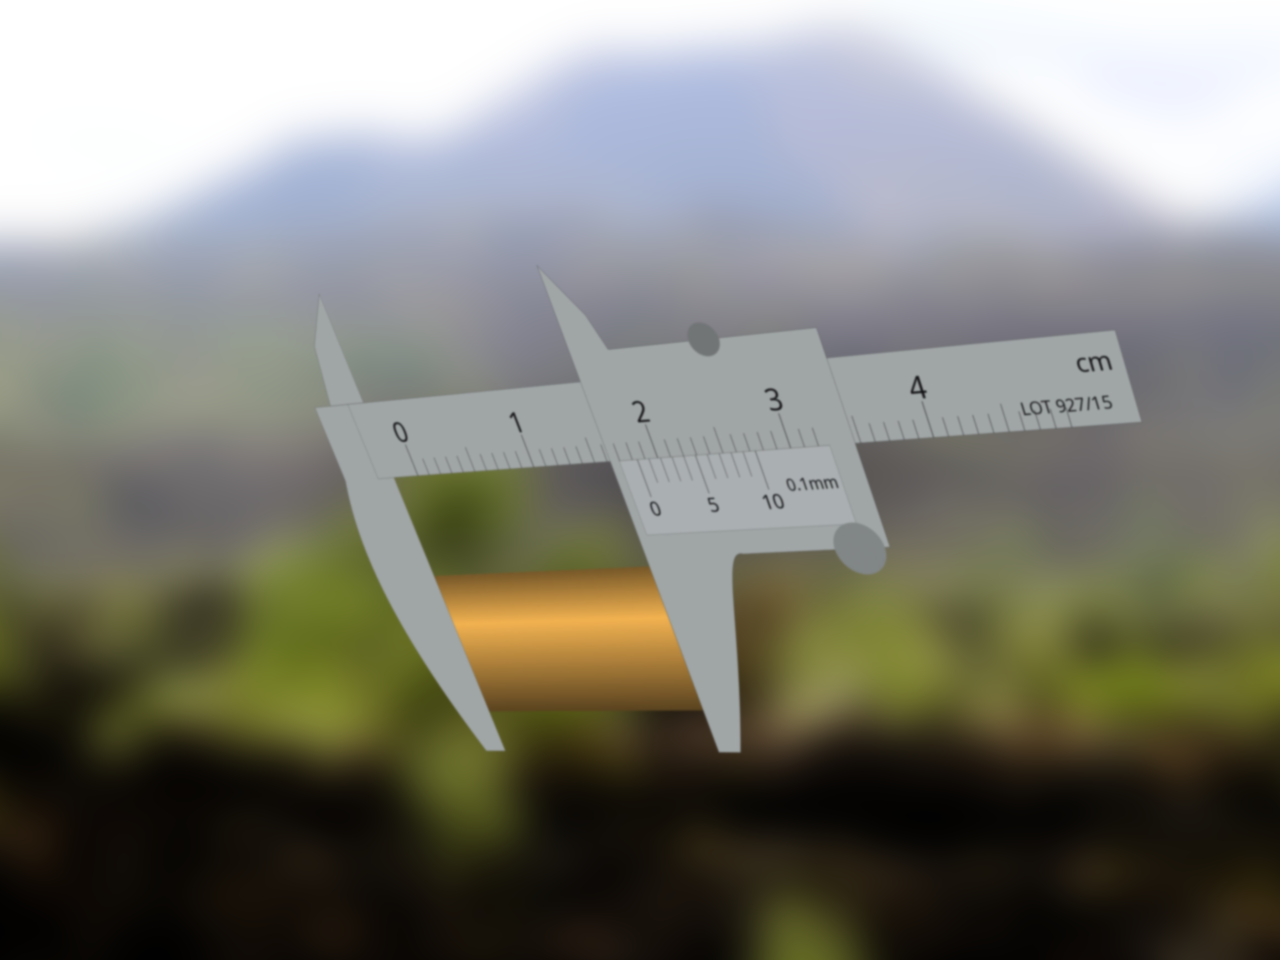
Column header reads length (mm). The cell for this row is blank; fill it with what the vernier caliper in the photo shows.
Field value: 18.4 mm
